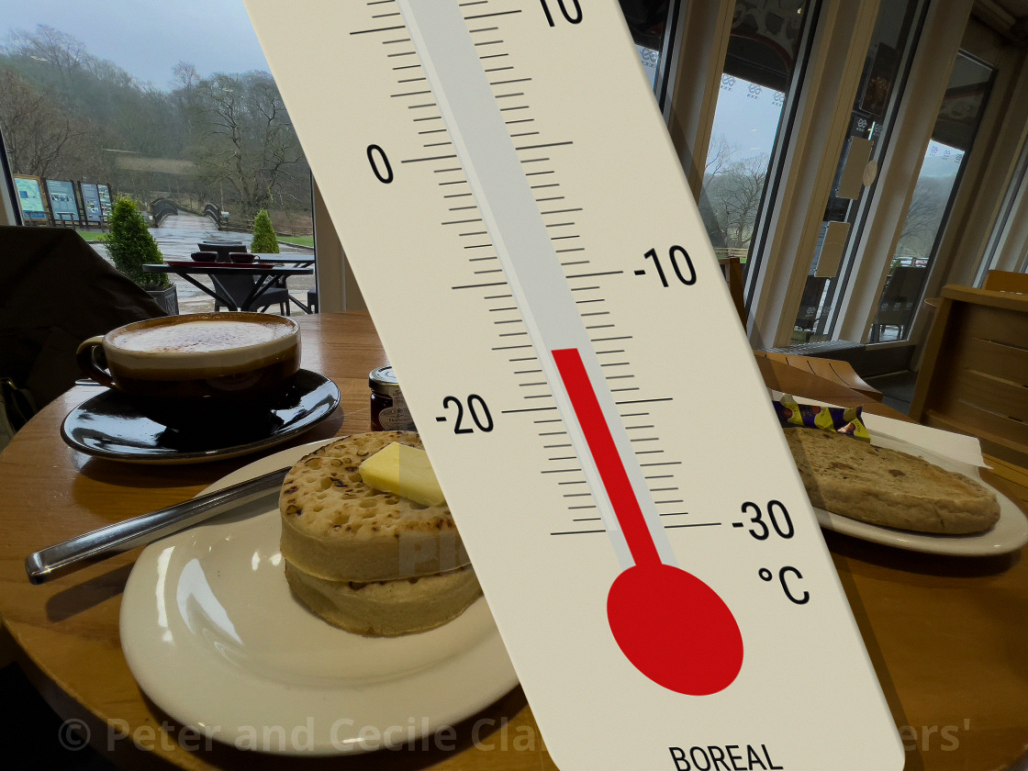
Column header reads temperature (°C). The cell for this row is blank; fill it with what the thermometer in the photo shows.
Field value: -15.5 °C
